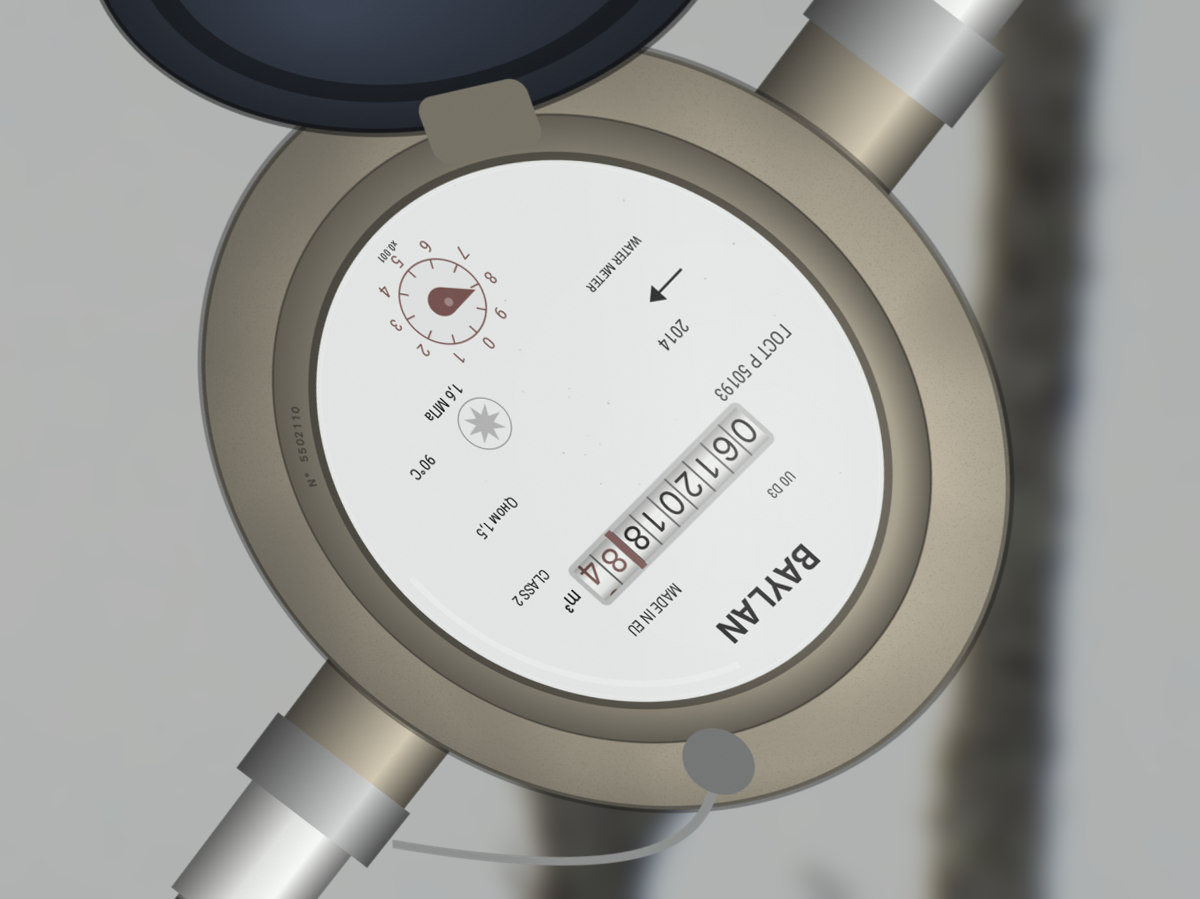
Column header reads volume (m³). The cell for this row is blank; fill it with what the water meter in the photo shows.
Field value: 612018.838 m³
